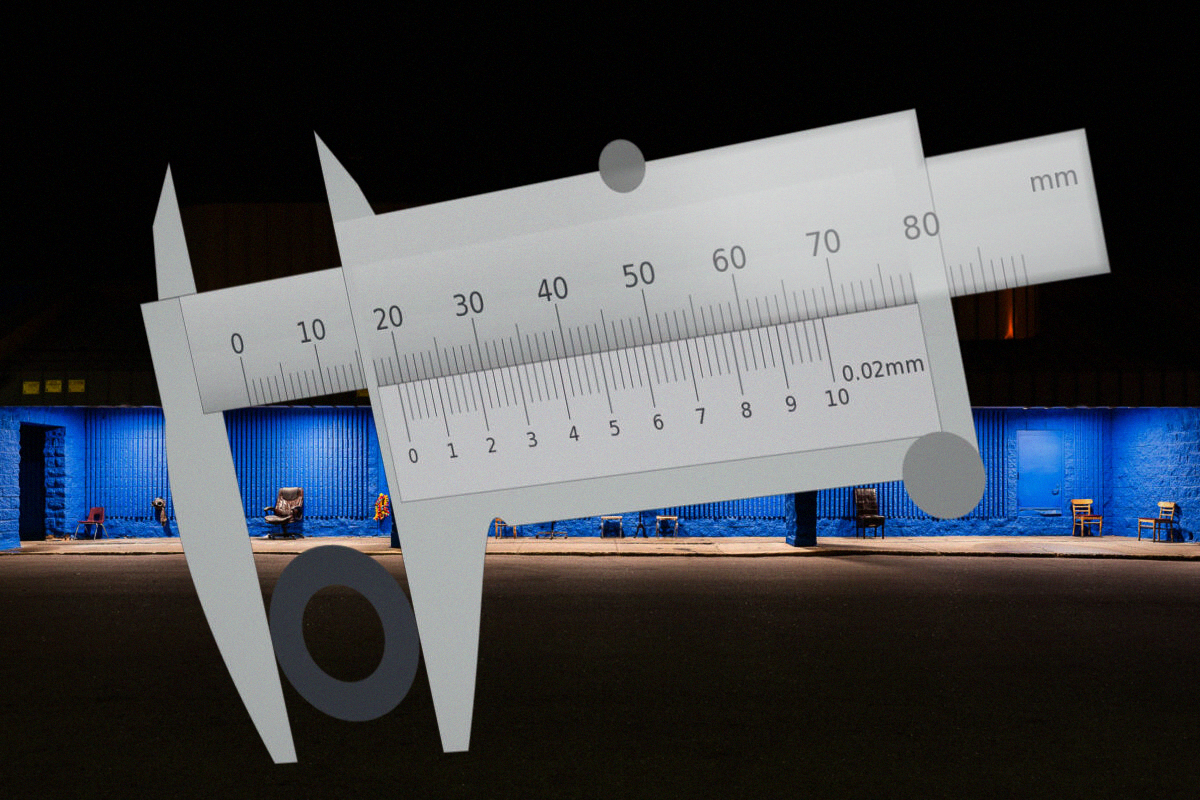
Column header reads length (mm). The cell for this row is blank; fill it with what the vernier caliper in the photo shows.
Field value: 19.4 mm
